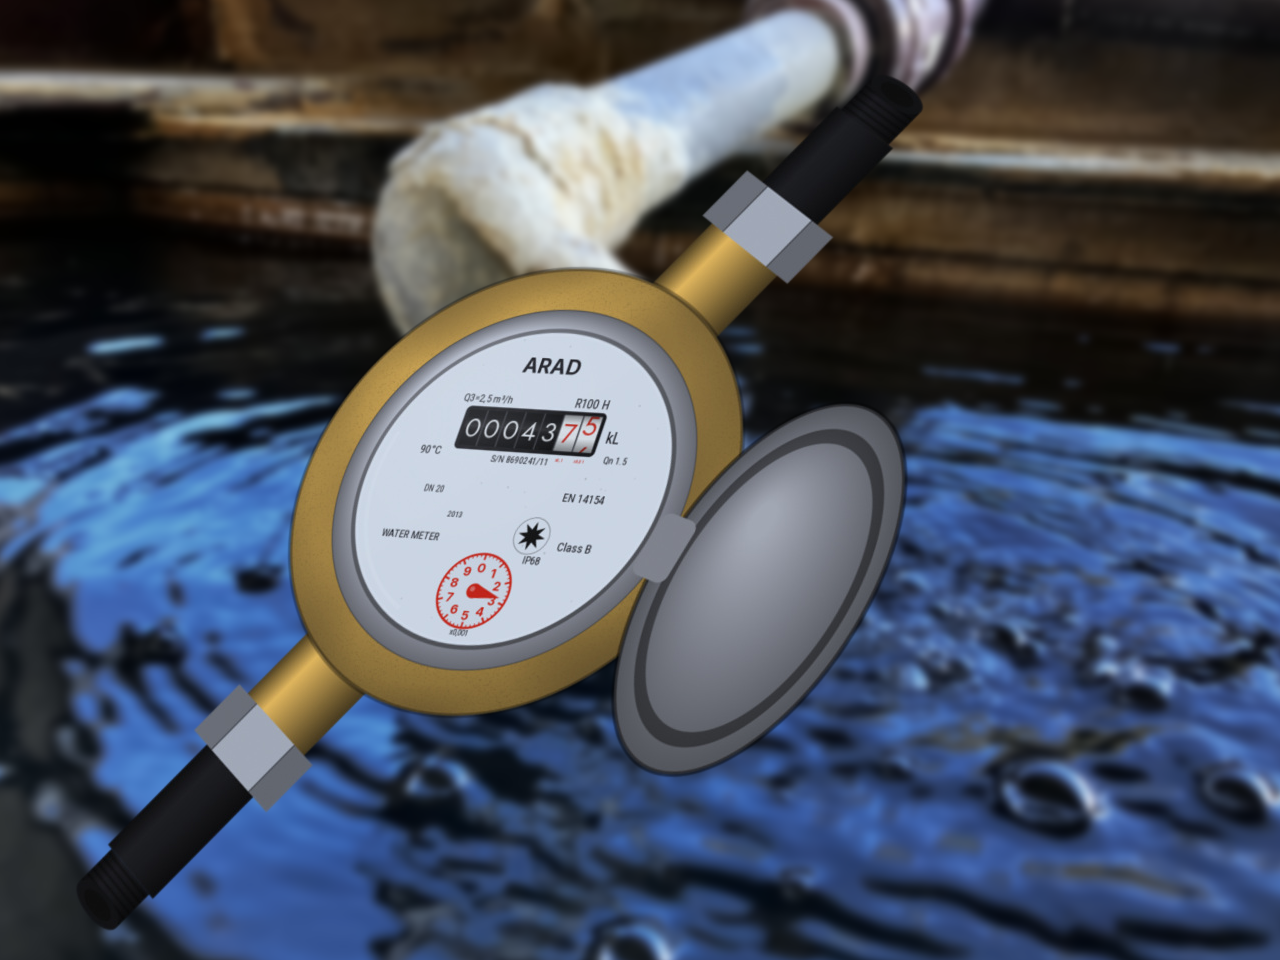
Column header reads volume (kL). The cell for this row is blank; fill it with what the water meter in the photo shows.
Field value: 43.752 kL
